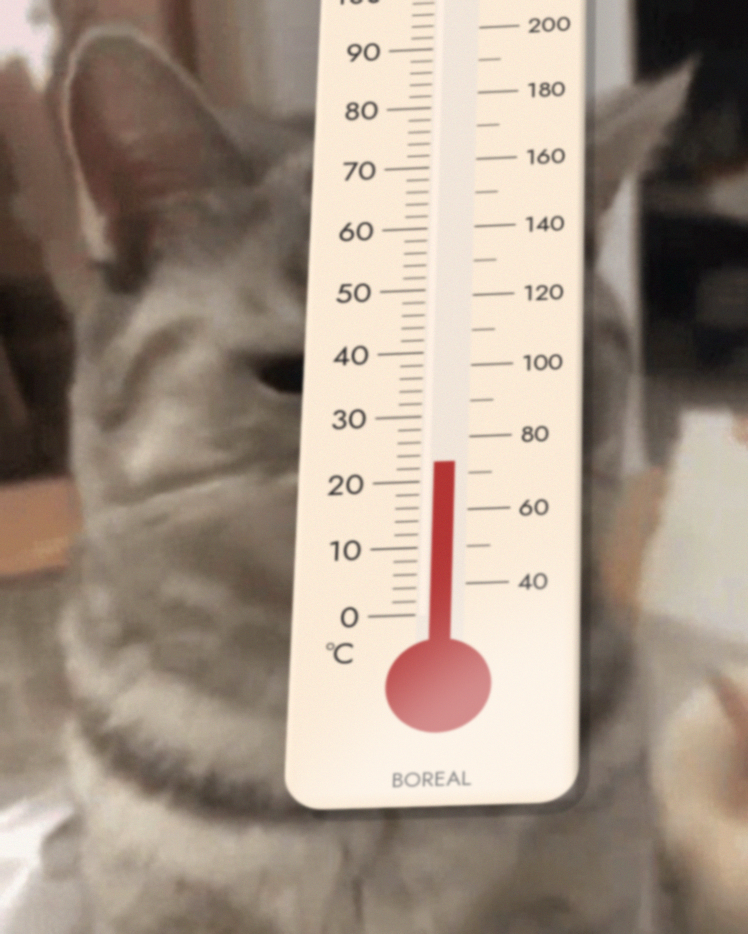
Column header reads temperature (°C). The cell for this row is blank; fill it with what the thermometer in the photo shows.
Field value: 23 °C
